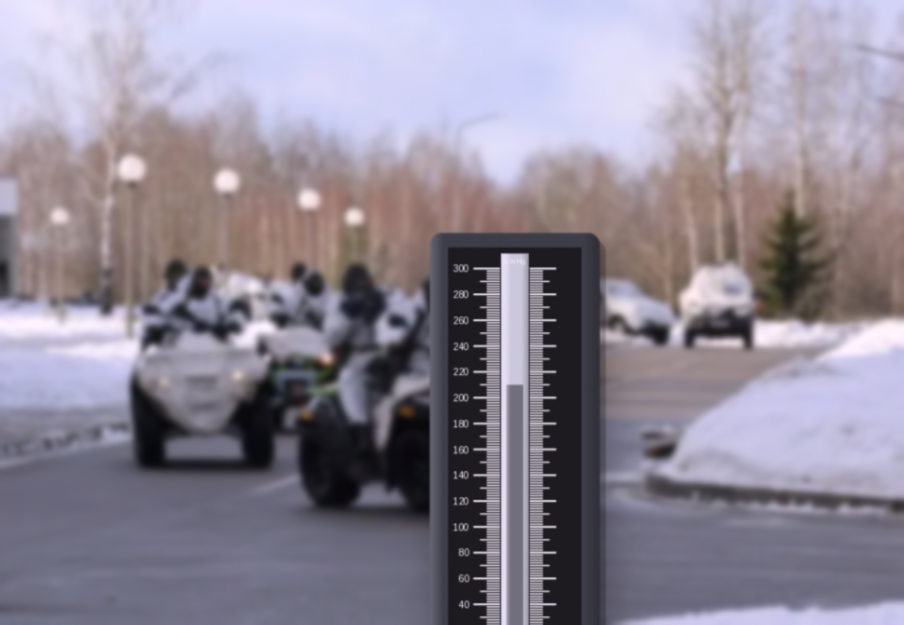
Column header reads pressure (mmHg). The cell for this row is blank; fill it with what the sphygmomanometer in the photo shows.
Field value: 210 mmHg
